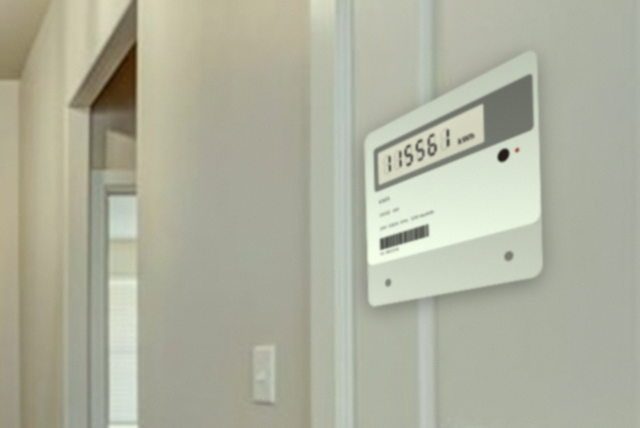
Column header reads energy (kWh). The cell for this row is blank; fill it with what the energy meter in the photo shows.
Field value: 115561 kWh
